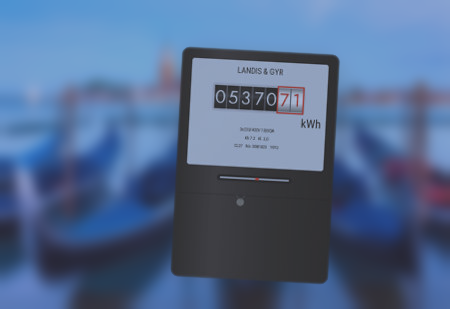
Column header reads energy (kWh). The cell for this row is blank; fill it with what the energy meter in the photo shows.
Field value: 5370.71 kWh
